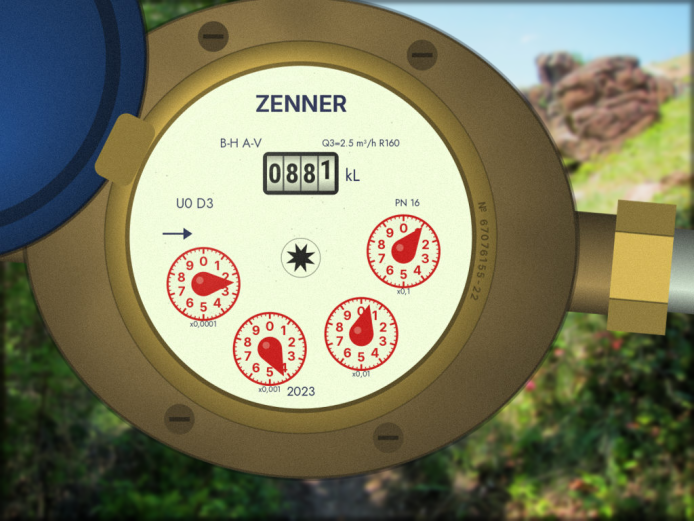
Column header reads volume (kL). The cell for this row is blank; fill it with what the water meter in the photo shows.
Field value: 881.1042 kL
